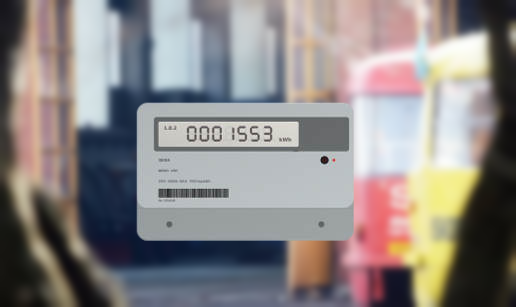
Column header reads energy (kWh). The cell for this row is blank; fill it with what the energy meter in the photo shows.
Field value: 1553 kWh
